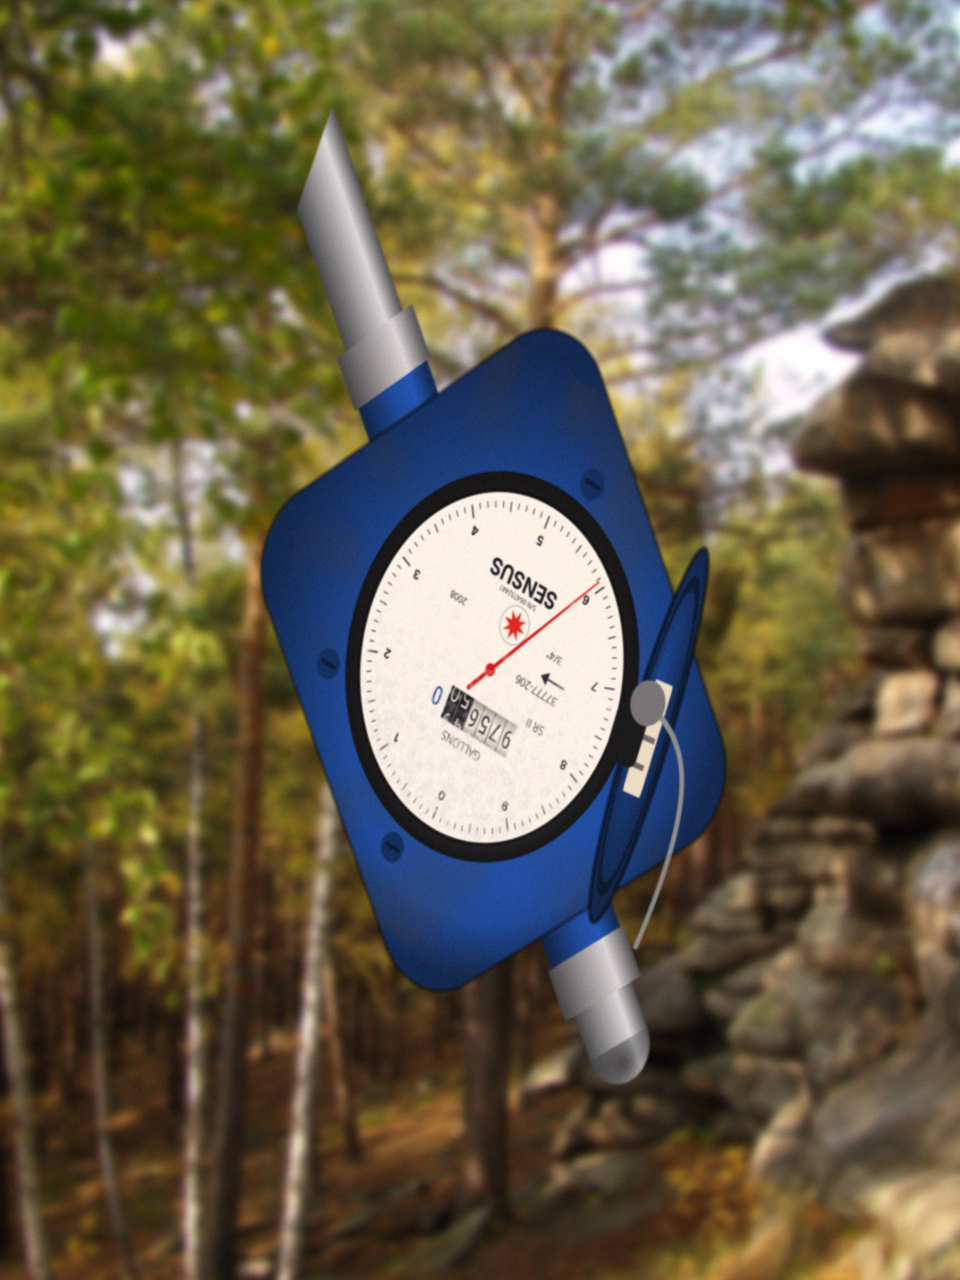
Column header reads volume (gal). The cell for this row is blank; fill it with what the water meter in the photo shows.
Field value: 9756495.9 gal
